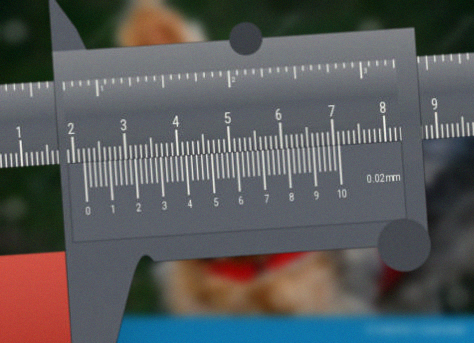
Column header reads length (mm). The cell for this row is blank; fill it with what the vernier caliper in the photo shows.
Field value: 22.0 mm
